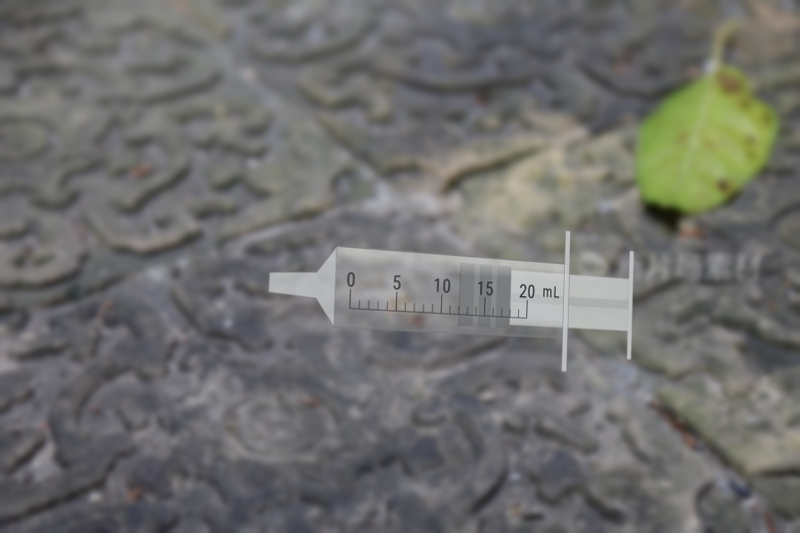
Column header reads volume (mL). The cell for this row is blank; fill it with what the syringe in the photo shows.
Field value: 12 mL
